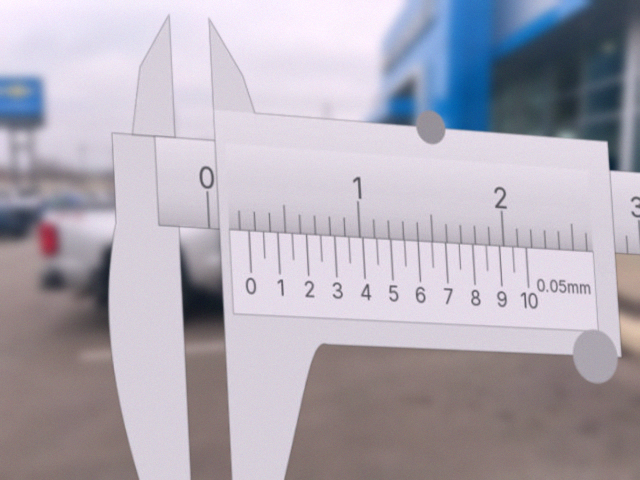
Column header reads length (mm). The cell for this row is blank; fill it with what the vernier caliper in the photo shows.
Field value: 2.6 mm
